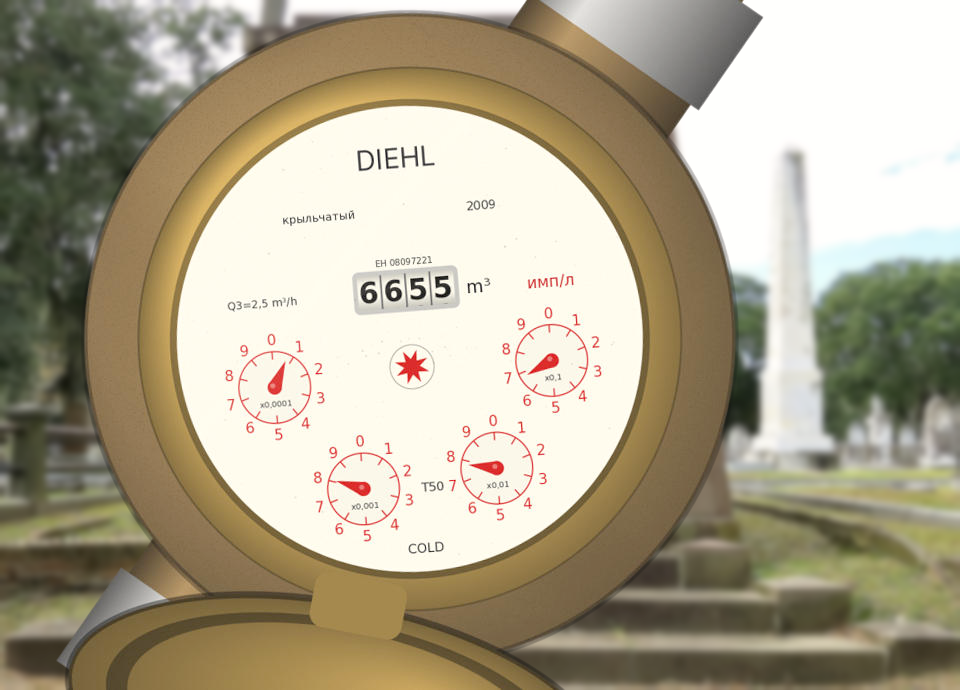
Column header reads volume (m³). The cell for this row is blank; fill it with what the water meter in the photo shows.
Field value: 6655.6780 m³
